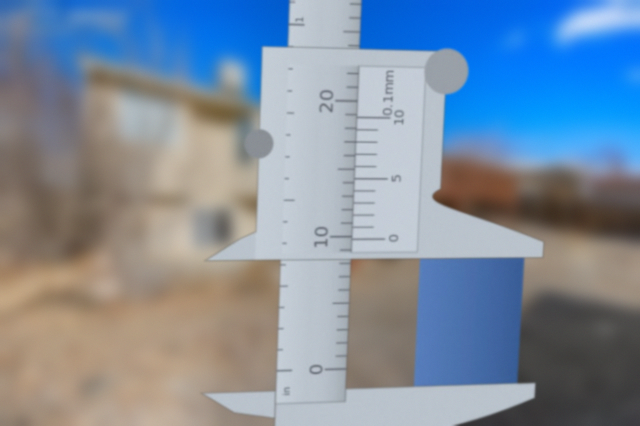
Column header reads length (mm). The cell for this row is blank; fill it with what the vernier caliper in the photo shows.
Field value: 9.8 mm
